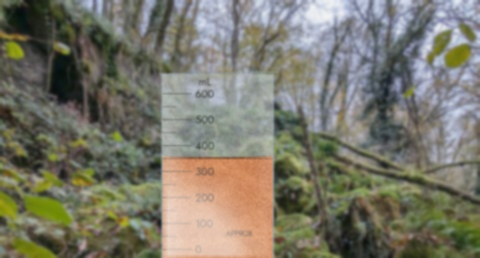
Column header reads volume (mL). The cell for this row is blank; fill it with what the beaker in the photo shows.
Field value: 350 mL
